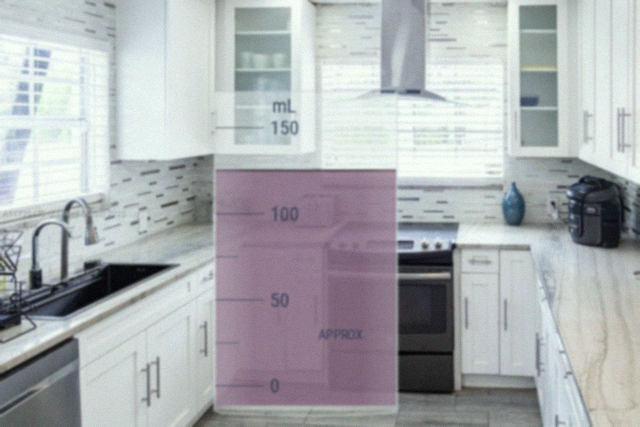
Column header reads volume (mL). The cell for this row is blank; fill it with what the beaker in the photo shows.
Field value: 125 mL
